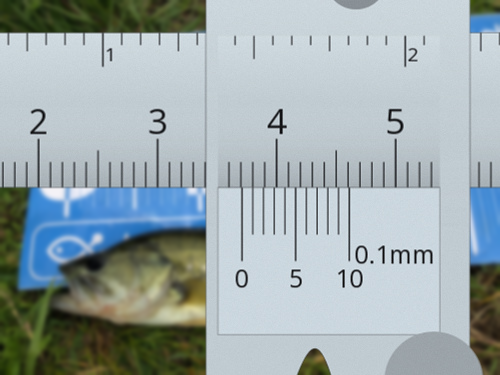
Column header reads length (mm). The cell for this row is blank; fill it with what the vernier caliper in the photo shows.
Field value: 37.1 mm
